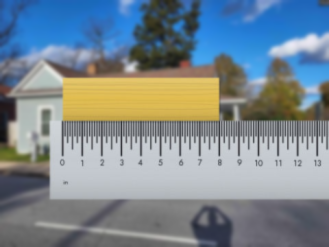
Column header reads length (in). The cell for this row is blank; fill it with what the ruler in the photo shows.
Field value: 8 in
